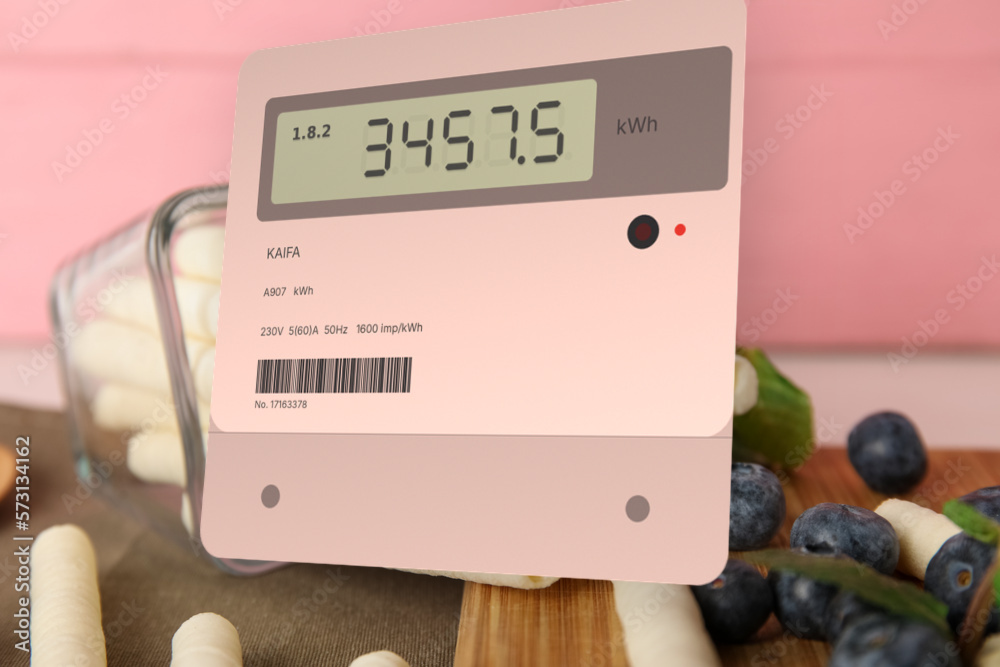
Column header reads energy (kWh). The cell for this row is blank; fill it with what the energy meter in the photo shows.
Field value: 3457.5 kWh
